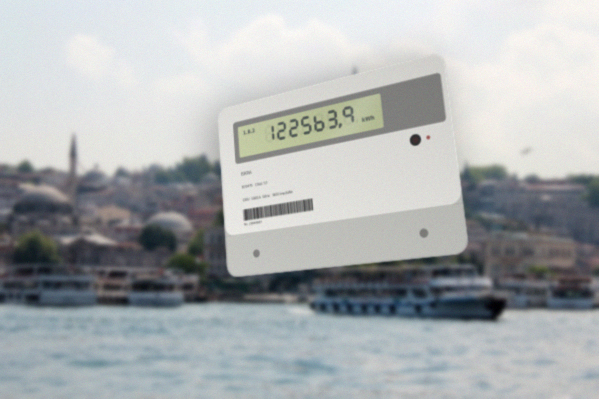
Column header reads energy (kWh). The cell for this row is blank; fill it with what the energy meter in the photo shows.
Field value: 122563.9 kWh
